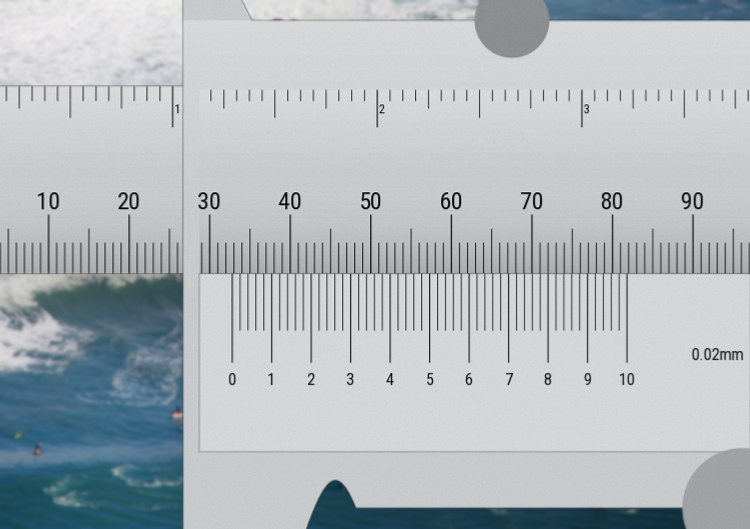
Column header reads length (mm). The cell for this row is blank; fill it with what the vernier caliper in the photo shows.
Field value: 32.8 mm
